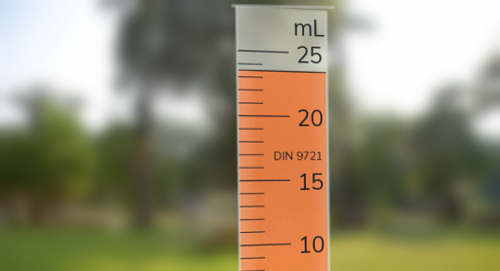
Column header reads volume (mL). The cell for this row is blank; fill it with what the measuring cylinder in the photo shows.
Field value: 23.5 mL
